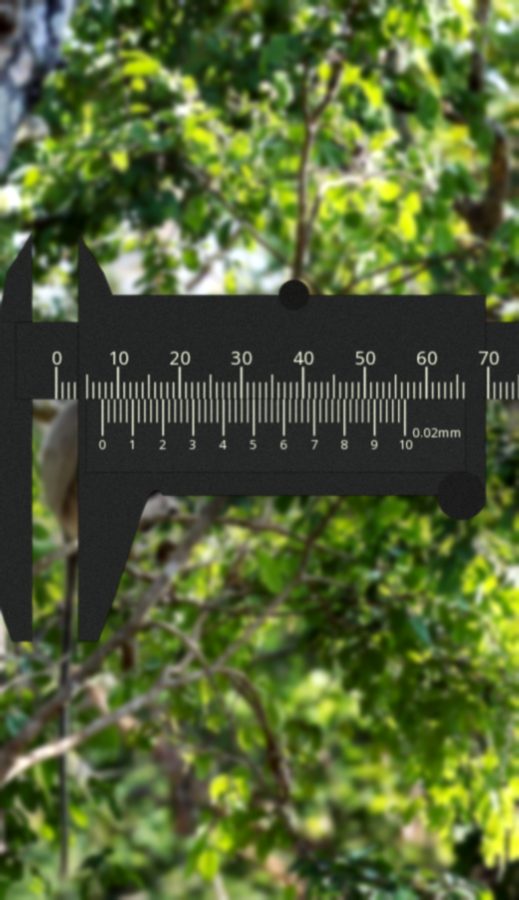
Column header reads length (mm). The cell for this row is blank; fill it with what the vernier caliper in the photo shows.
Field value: 7.5 mm
